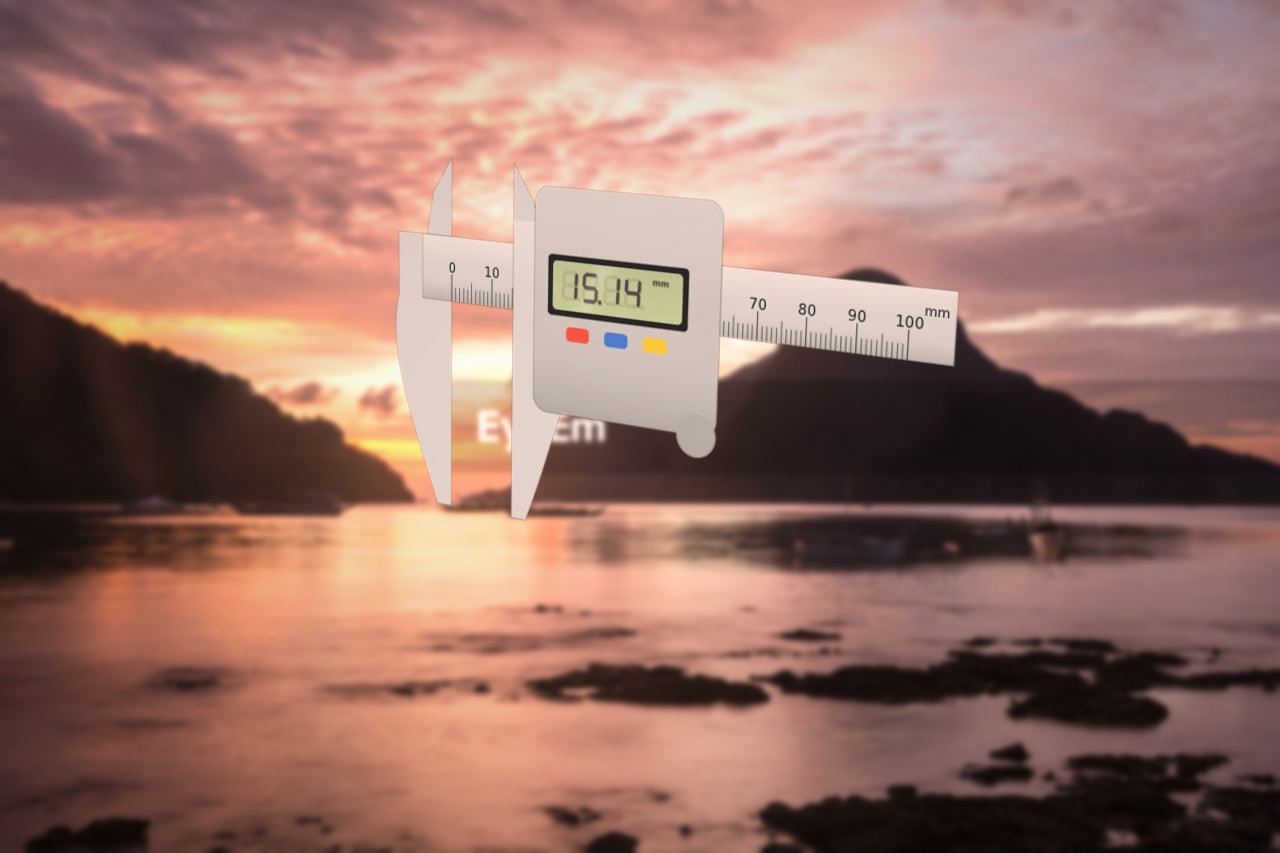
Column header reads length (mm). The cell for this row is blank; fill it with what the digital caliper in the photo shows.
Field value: 15.14 mm
